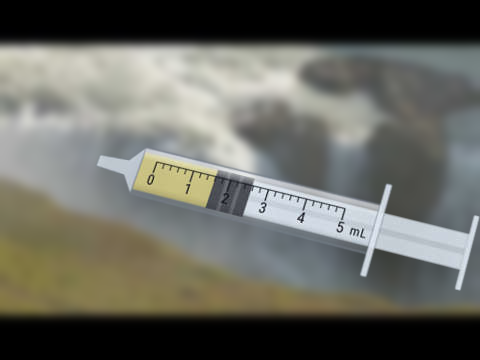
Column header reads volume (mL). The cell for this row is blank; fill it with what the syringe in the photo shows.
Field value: 1.6 mL
